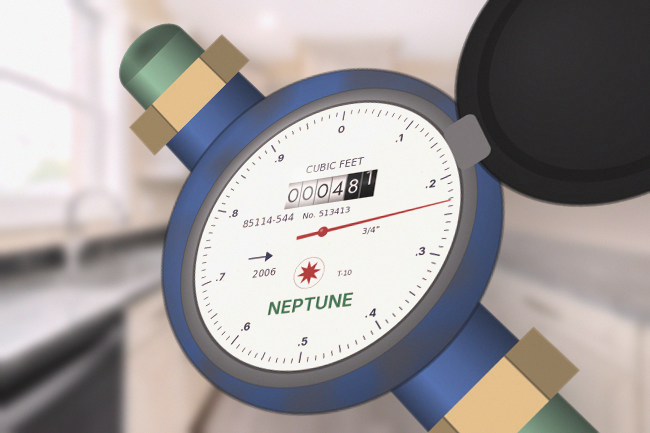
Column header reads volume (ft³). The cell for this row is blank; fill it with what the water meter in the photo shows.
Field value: 481.23 ft³
